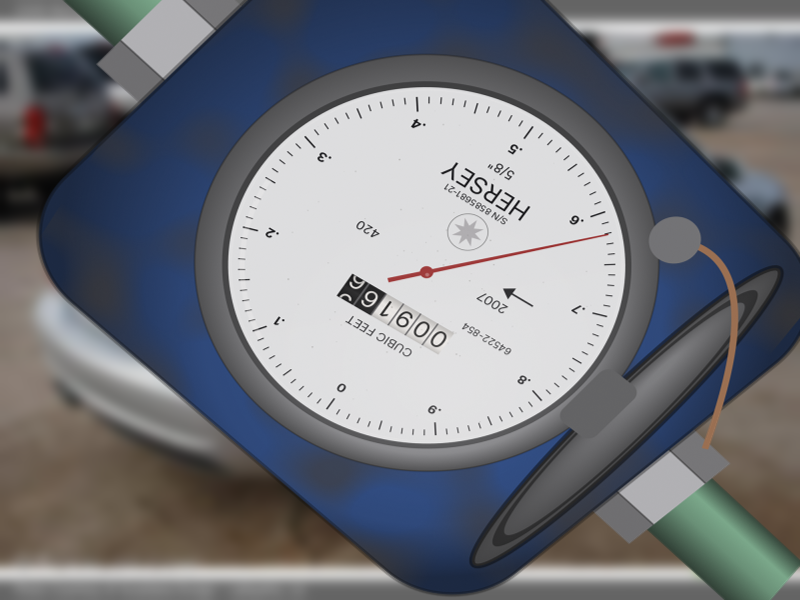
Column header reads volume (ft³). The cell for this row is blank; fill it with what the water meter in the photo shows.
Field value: 9165.62 ft³
